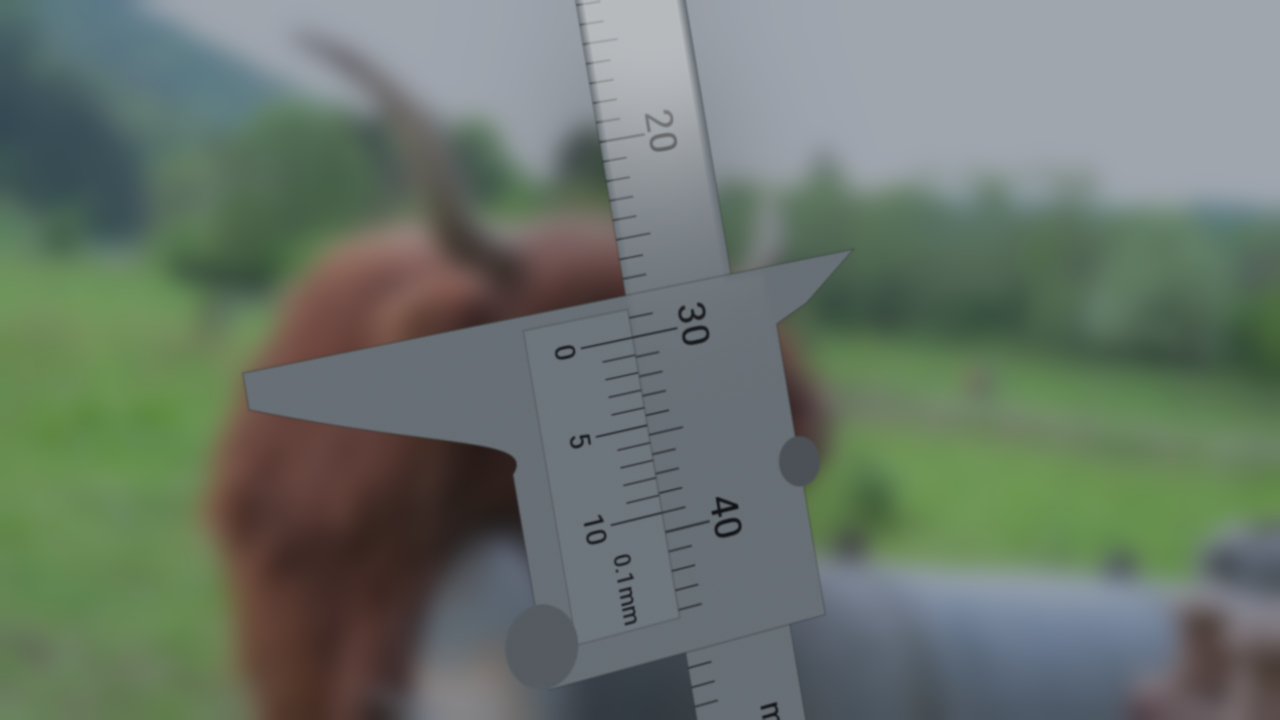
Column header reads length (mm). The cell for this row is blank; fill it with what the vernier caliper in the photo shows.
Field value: 30.0 mm
